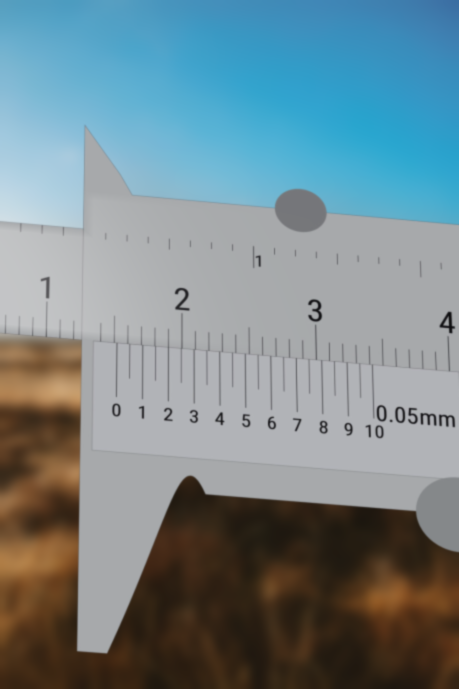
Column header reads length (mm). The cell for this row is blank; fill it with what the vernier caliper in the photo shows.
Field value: 15.2 mm
